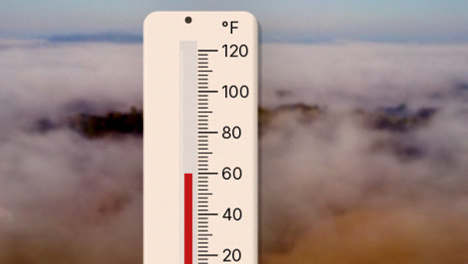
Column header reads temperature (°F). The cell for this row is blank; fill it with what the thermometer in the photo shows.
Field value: 60 °F
